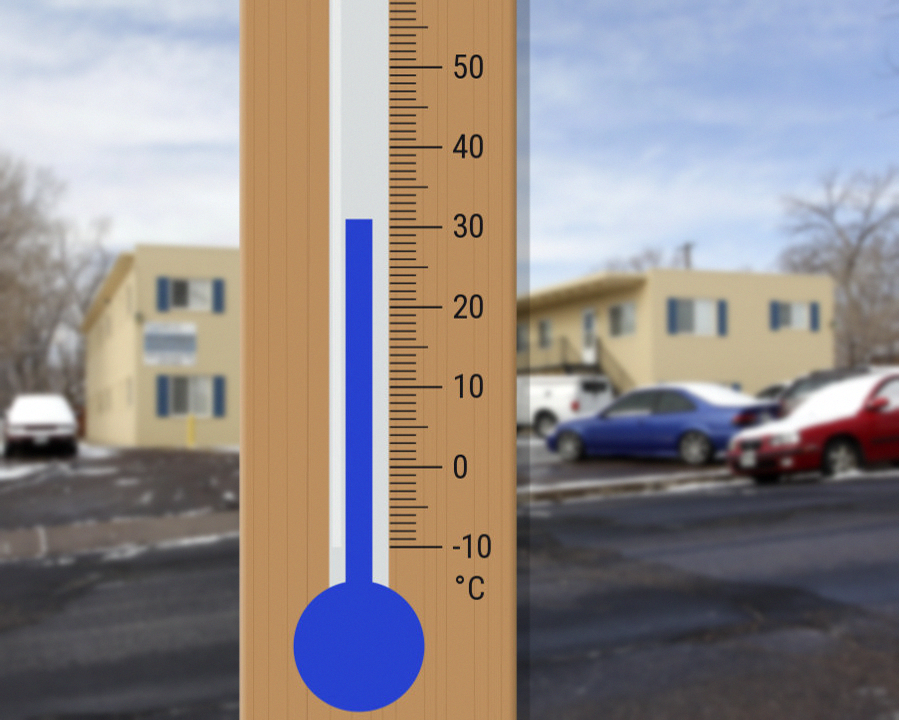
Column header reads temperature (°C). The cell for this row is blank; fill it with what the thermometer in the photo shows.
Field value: 31 °C
